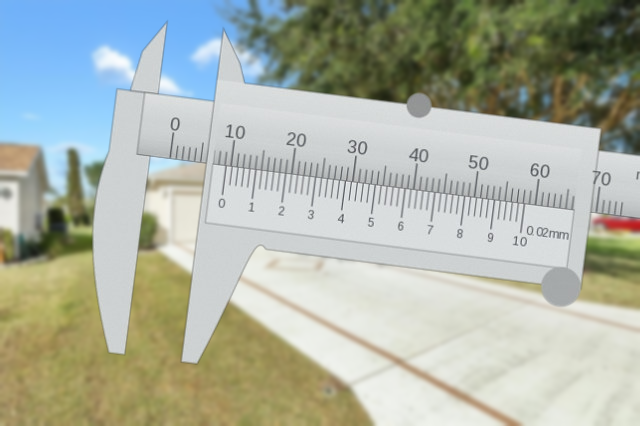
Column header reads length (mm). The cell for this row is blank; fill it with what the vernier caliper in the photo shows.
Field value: 9.2 mm
